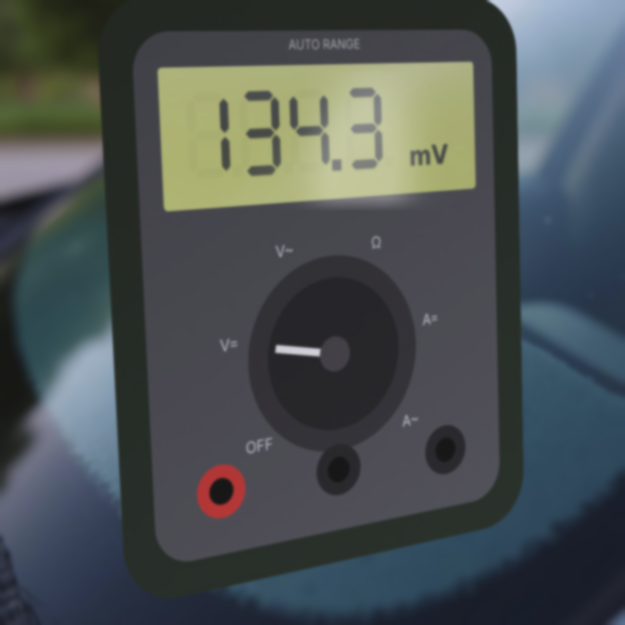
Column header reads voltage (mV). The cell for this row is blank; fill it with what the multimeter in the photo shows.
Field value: 134.3 mV
